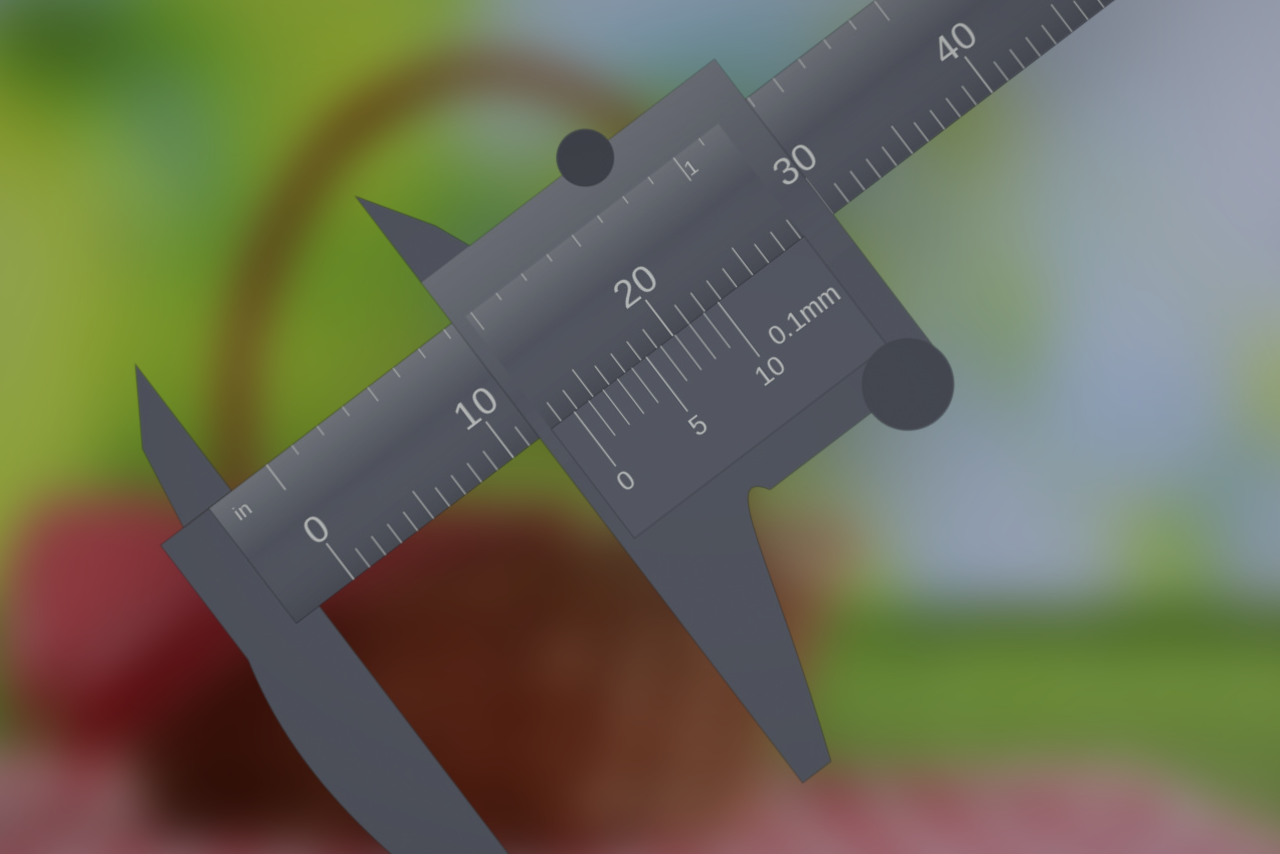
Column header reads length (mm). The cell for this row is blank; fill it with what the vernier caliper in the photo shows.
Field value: 13.8 mm
